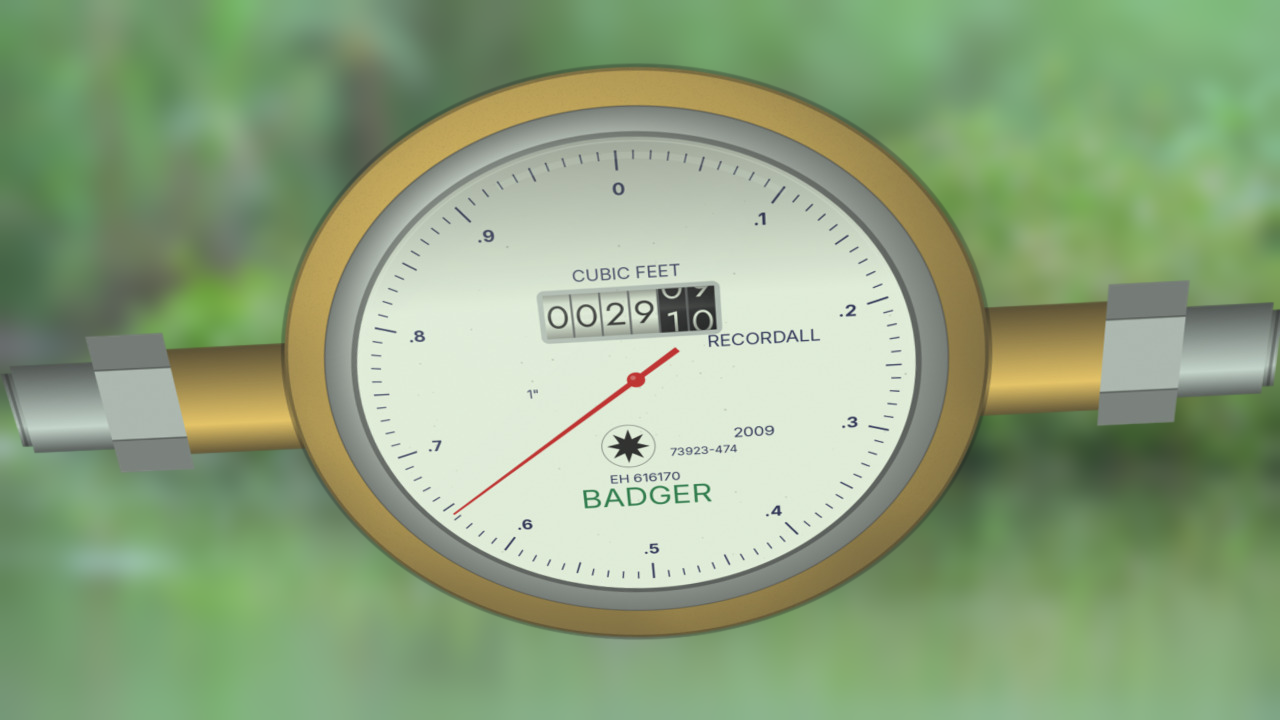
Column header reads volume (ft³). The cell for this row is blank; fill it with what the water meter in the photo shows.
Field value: 2909.64 ft³
